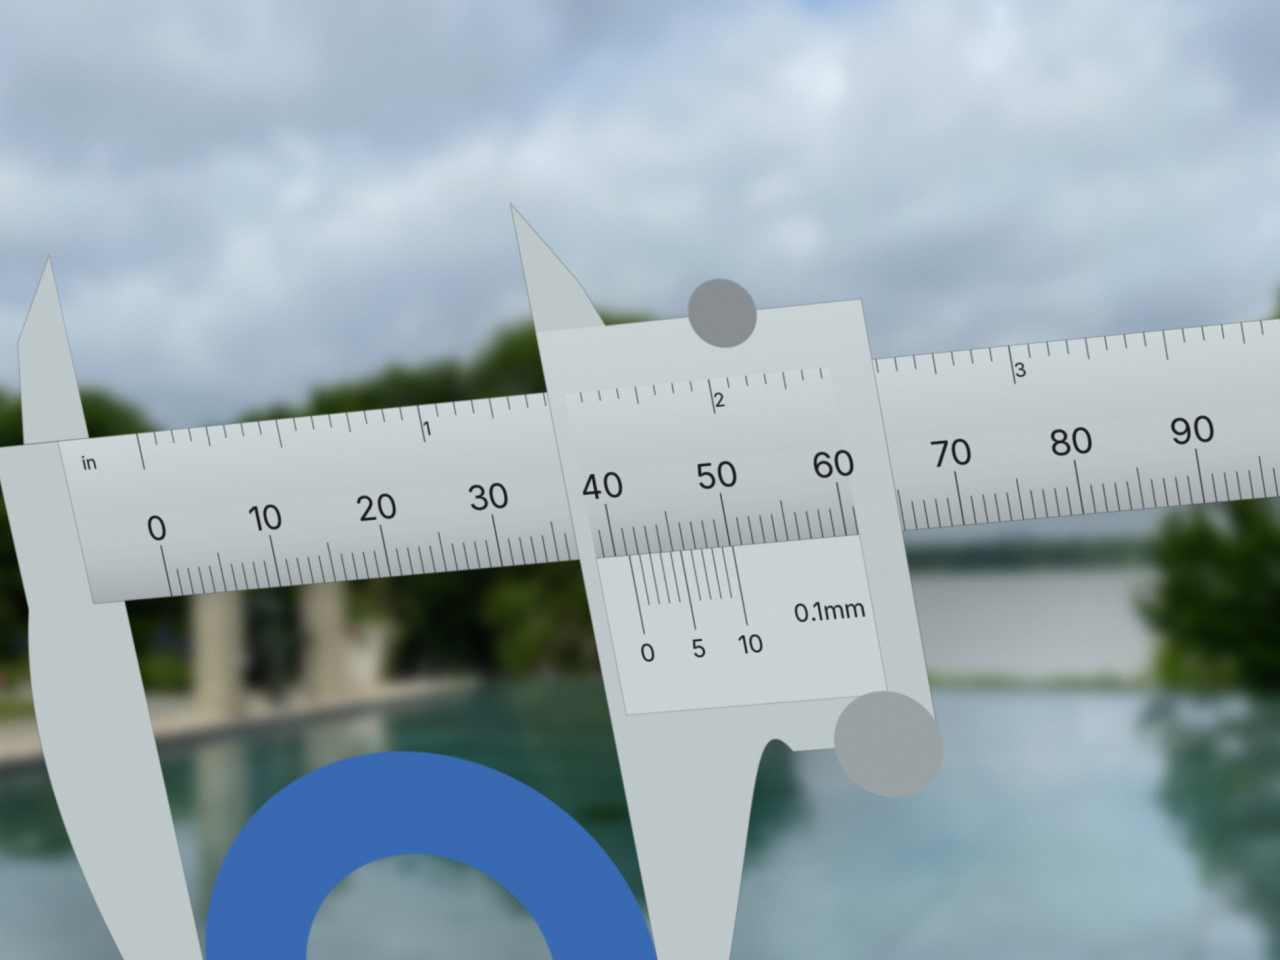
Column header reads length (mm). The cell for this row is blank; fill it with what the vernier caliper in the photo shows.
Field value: 41.2 mm
